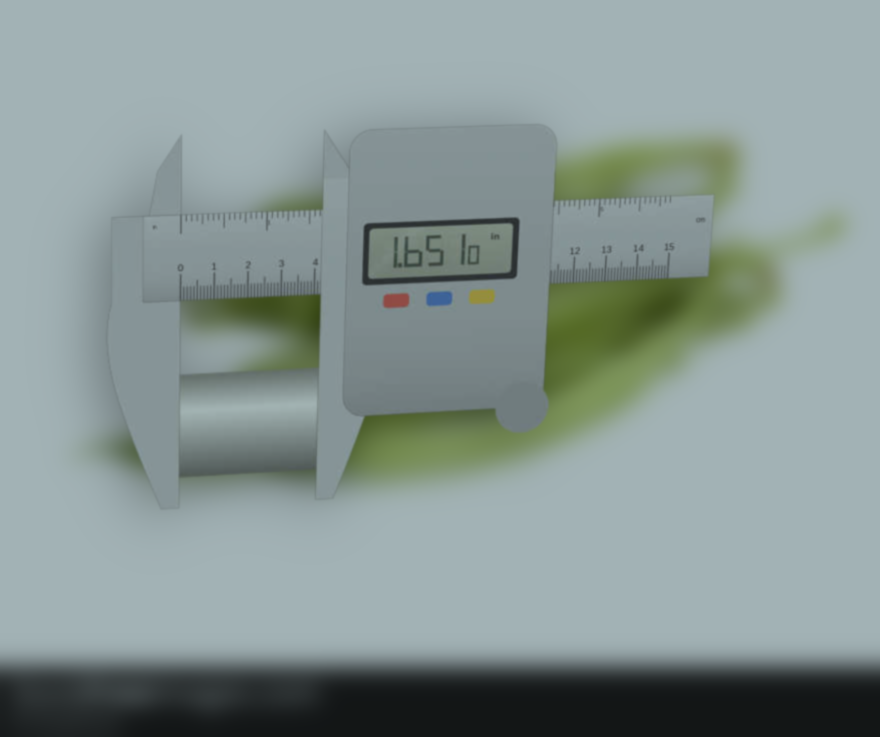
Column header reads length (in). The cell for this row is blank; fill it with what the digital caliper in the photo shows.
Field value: 1.6510 in
